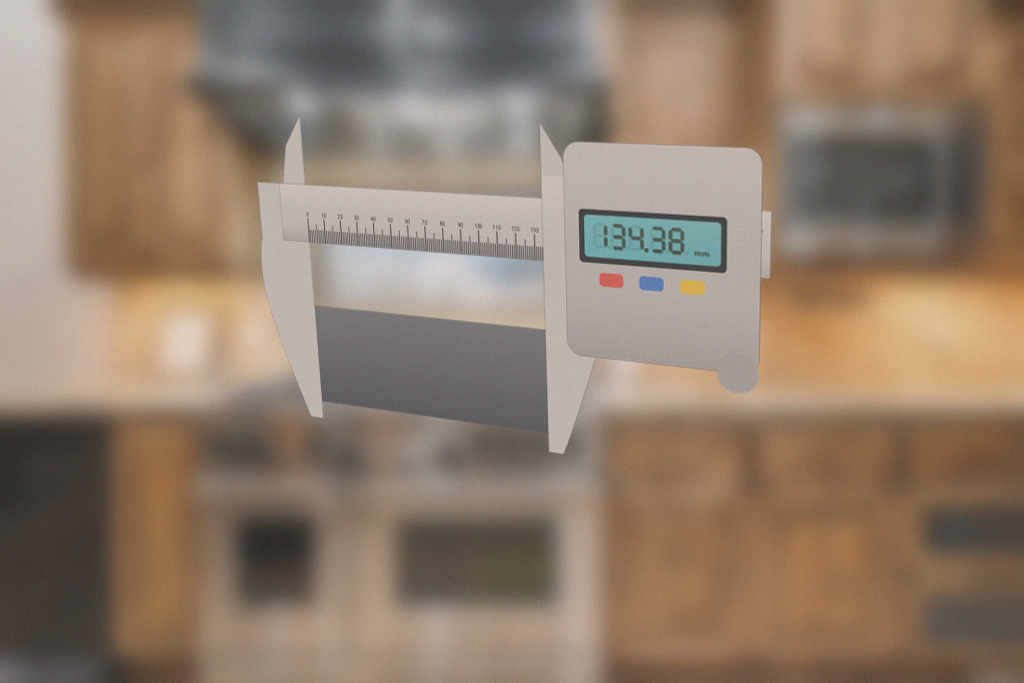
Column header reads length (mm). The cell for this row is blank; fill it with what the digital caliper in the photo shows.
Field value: 134.38 mm
